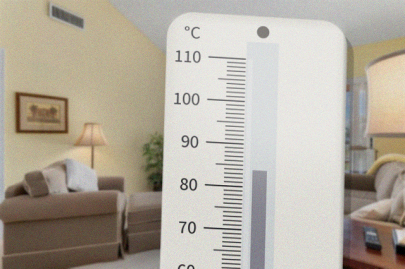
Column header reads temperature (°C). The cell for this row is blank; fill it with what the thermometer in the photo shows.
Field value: 84 °C
